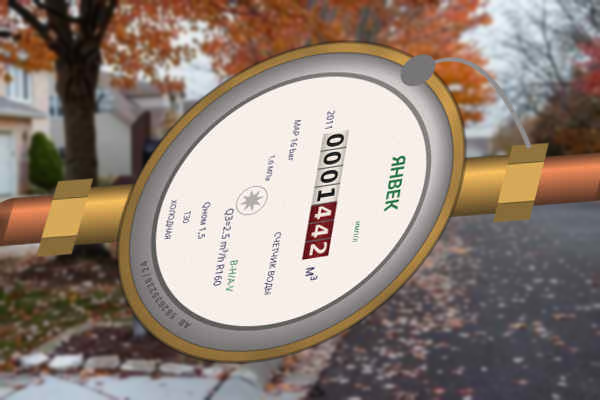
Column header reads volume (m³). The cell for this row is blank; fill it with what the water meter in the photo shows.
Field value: 1.442 m³
